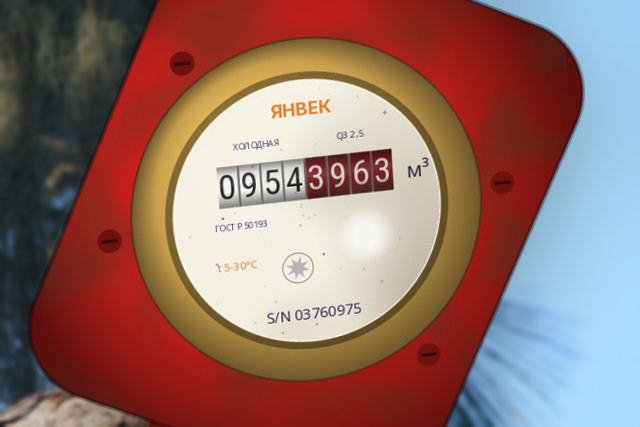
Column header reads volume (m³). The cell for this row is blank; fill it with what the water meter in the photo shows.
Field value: 954.3963 m³
